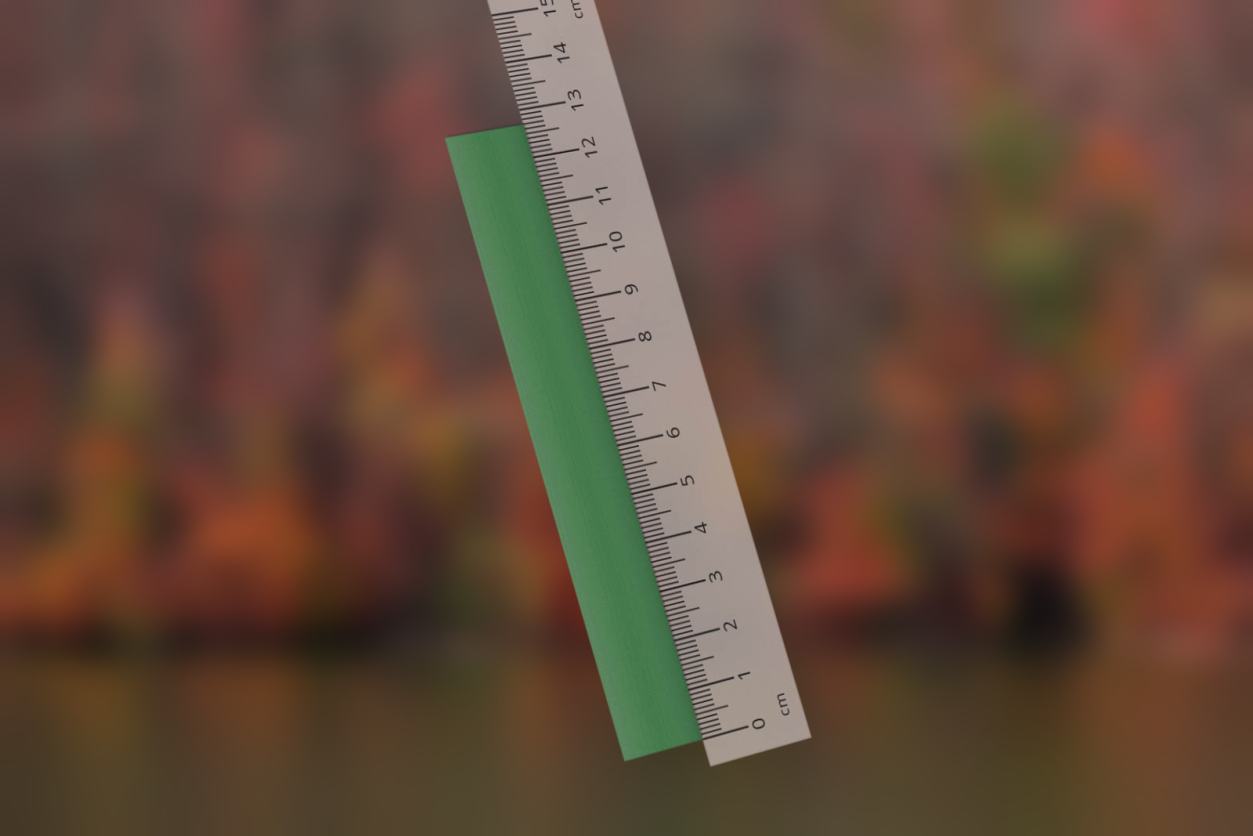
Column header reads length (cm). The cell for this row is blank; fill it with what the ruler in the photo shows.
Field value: 12.7 cm
